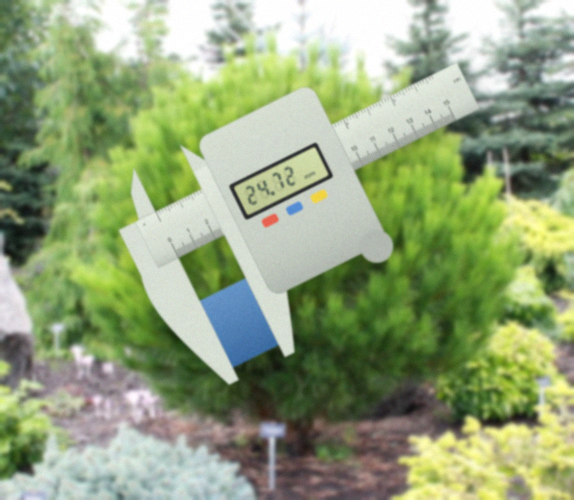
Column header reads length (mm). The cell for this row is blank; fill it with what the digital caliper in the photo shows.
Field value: 24.72 mm
